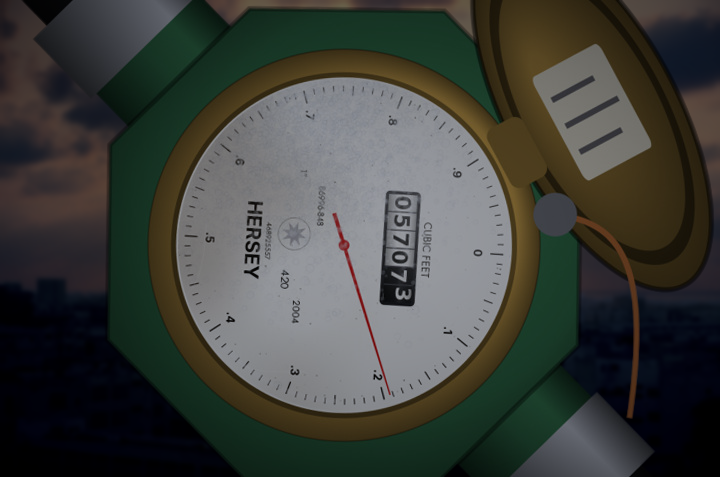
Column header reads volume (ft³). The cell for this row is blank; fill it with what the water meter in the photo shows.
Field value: 57073.19 ft³
